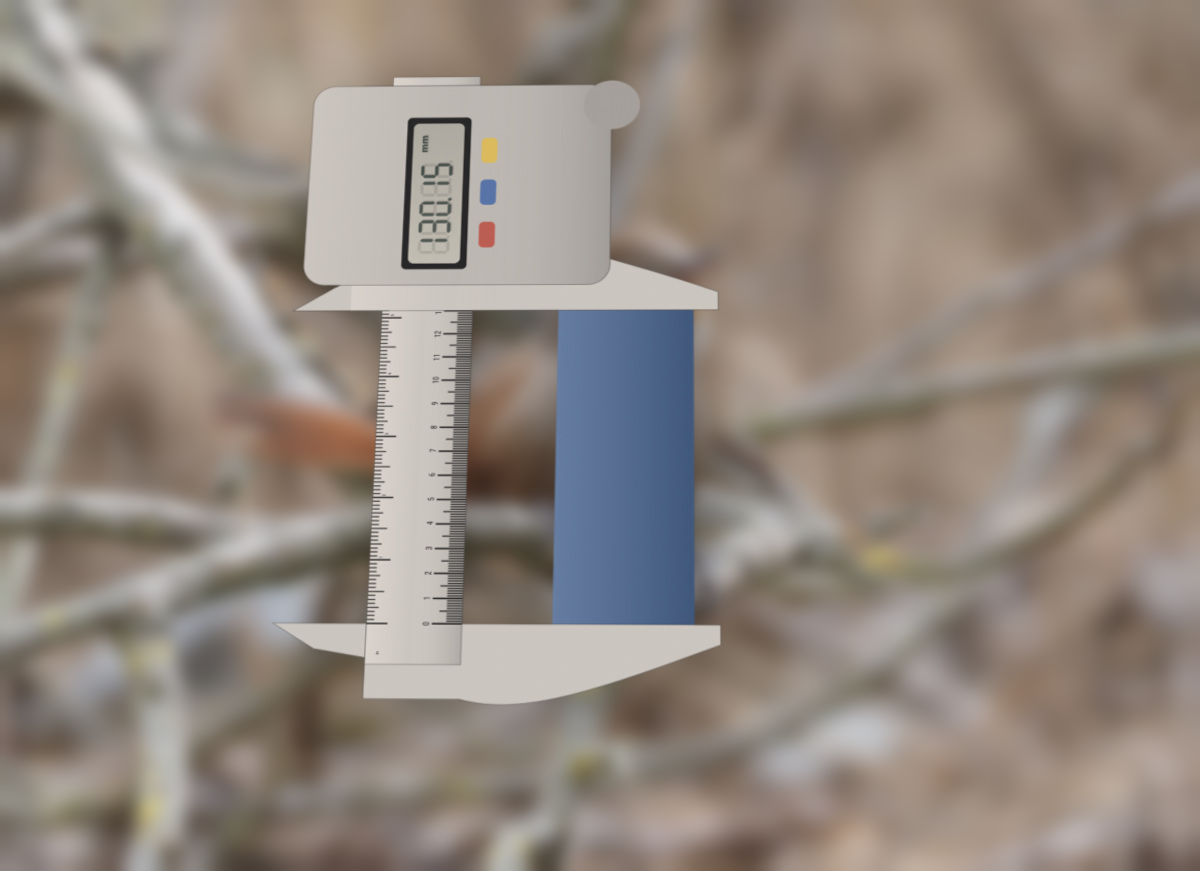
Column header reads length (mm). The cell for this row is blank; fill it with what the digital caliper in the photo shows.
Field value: 130.15 mm
